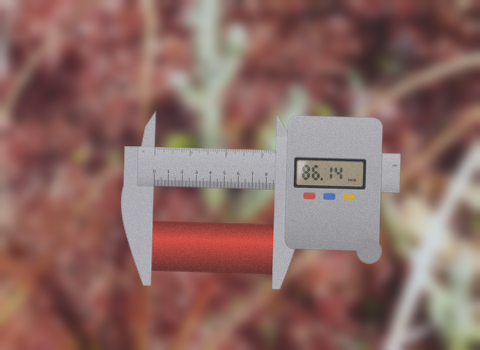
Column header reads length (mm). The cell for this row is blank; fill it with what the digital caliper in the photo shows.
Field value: 86.14 mm
